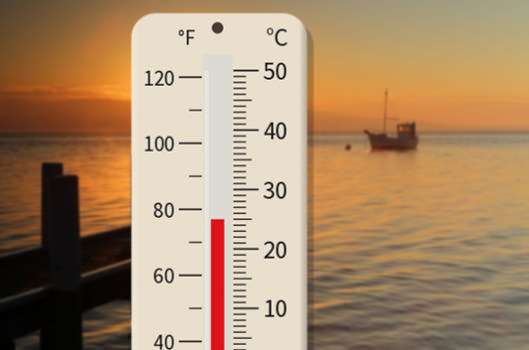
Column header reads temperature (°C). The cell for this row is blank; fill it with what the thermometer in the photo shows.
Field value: 25 °C
